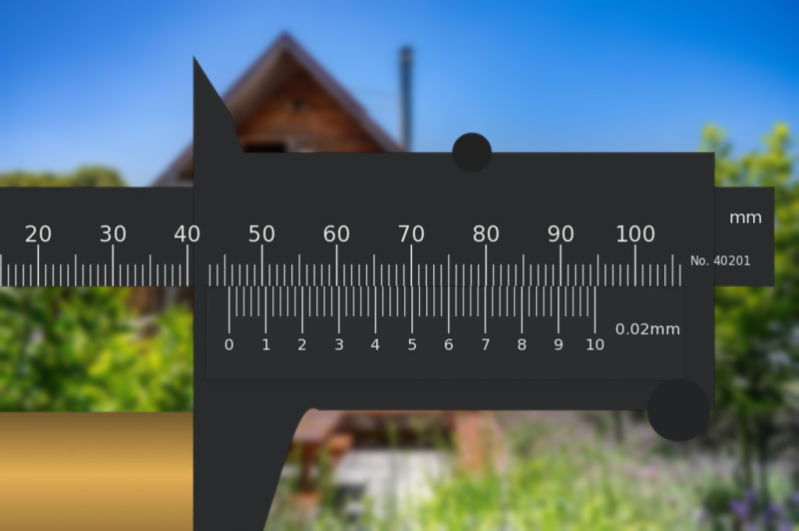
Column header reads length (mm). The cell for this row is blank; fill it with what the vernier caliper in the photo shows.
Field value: 45.6 mm
